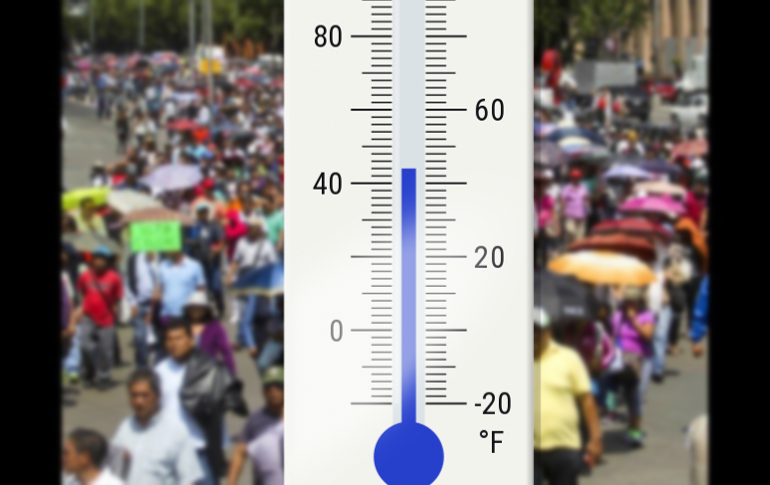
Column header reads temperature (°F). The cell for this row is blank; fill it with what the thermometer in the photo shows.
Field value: 44 °F
